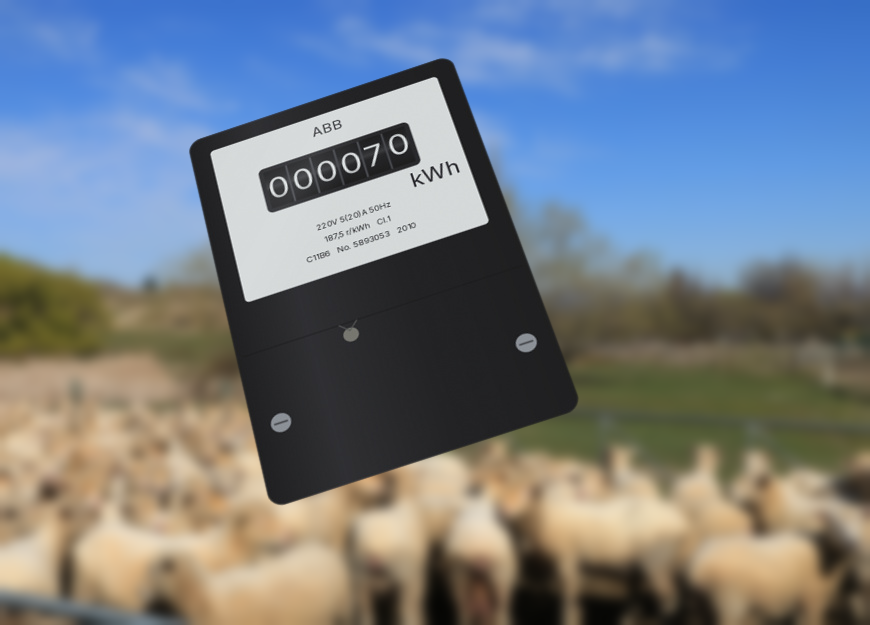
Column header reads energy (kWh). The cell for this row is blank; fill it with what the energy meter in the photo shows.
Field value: 70 kWh
